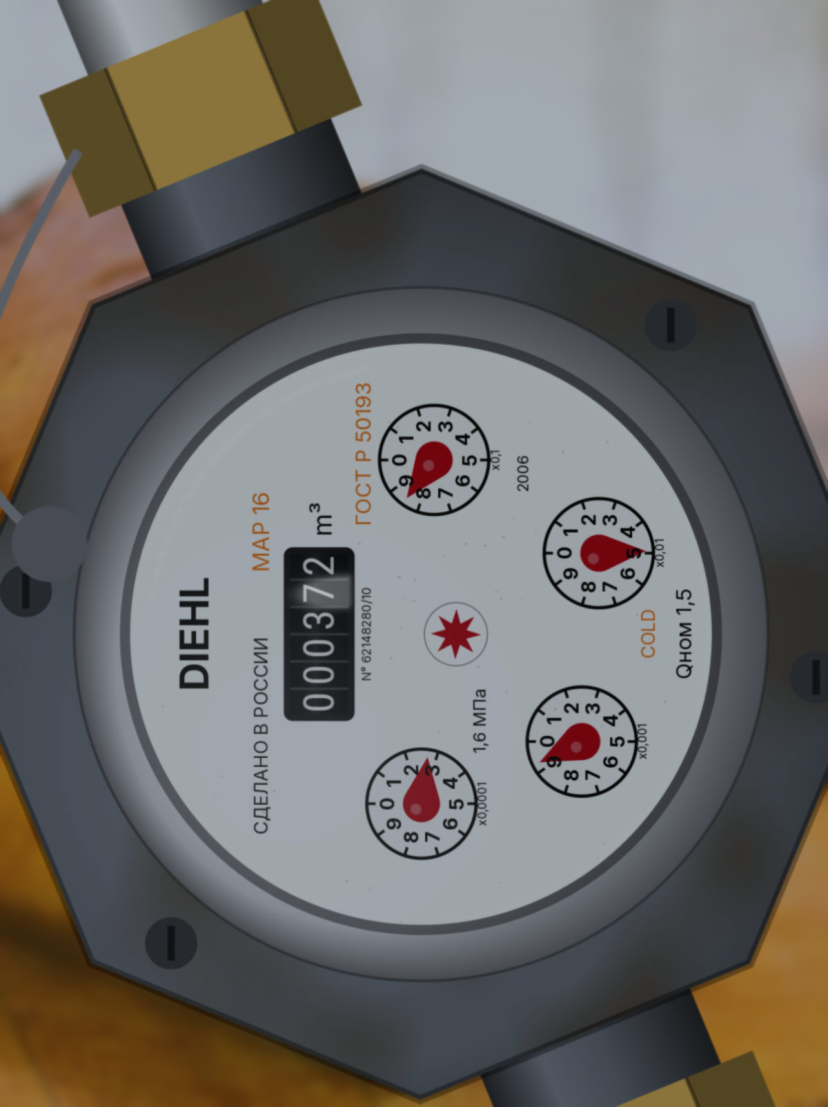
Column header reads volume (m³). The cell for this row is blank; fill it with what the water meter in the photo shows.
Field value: 372.8492 m³
